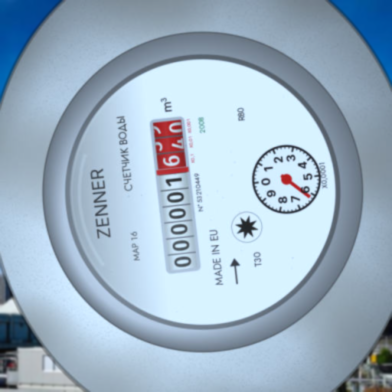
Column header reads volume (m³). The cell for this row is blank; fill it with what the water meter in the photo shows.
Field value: 1.6396 m³
